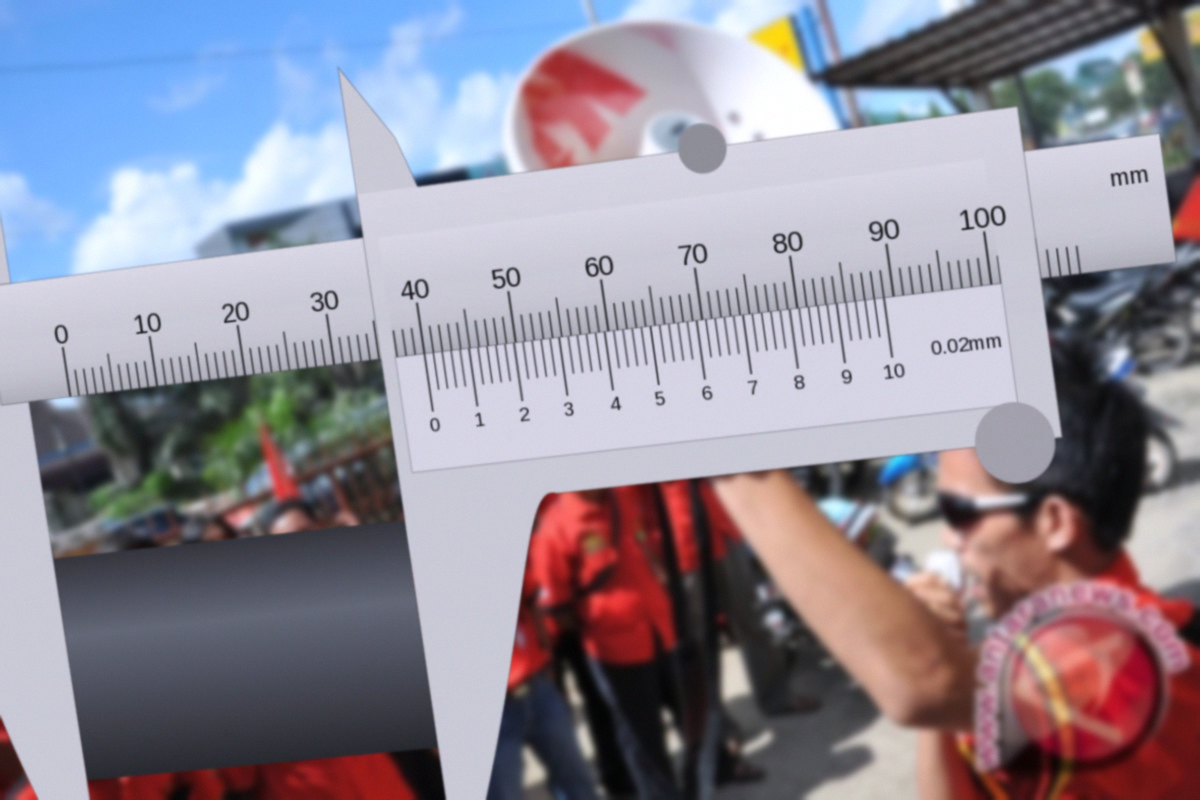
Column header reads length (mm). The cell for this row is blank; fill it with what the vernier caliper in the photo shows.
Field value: 40.0 mm
